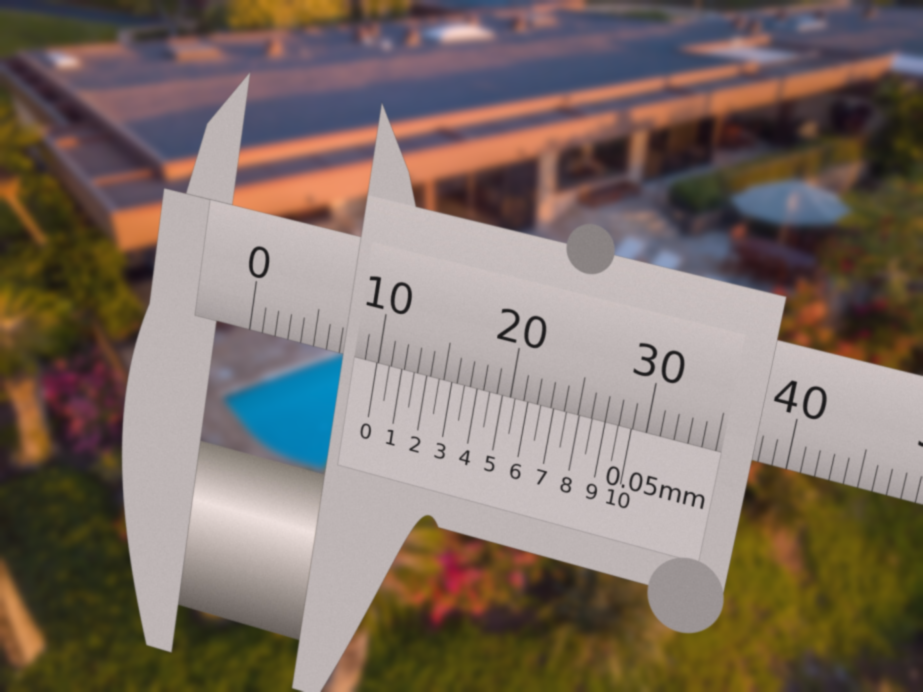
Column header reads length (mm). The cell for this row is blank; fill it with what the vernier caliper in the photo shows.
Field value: 9.9 mm
